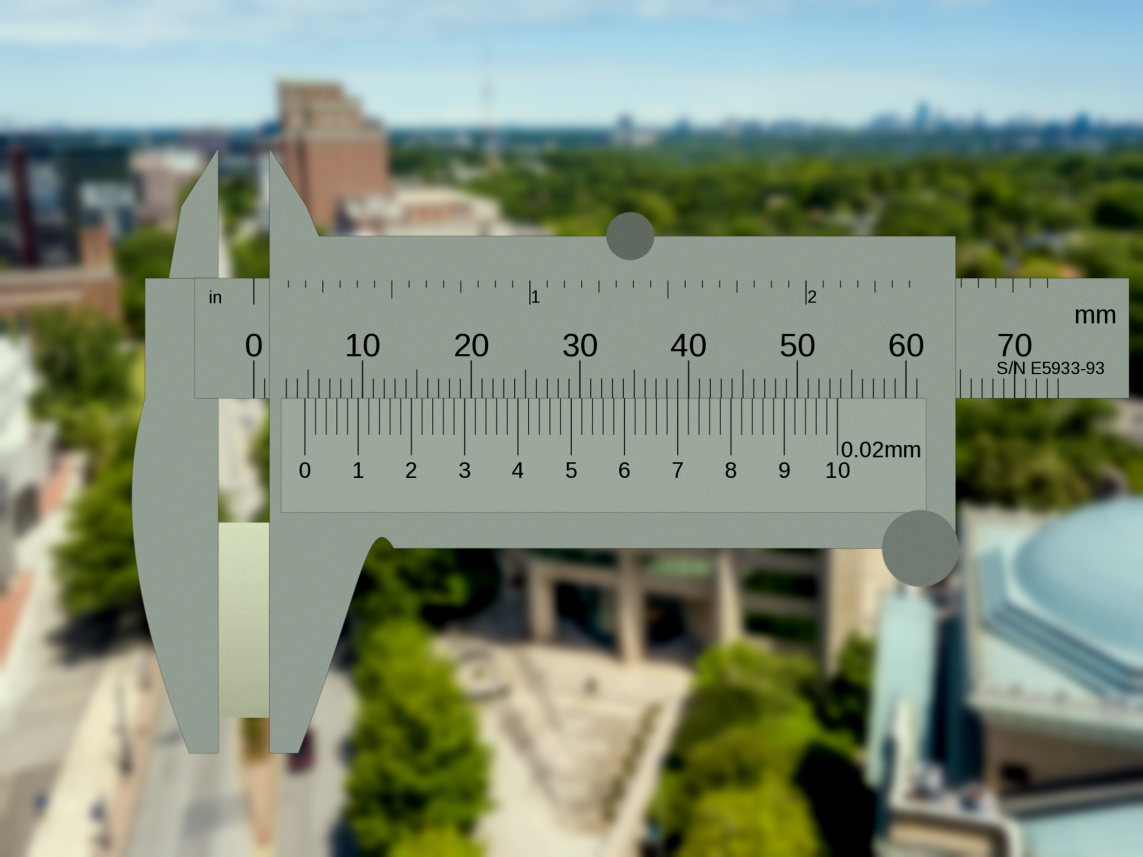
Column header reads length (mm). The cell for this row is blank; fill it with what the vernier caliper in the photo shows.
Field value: 4.7 mm
